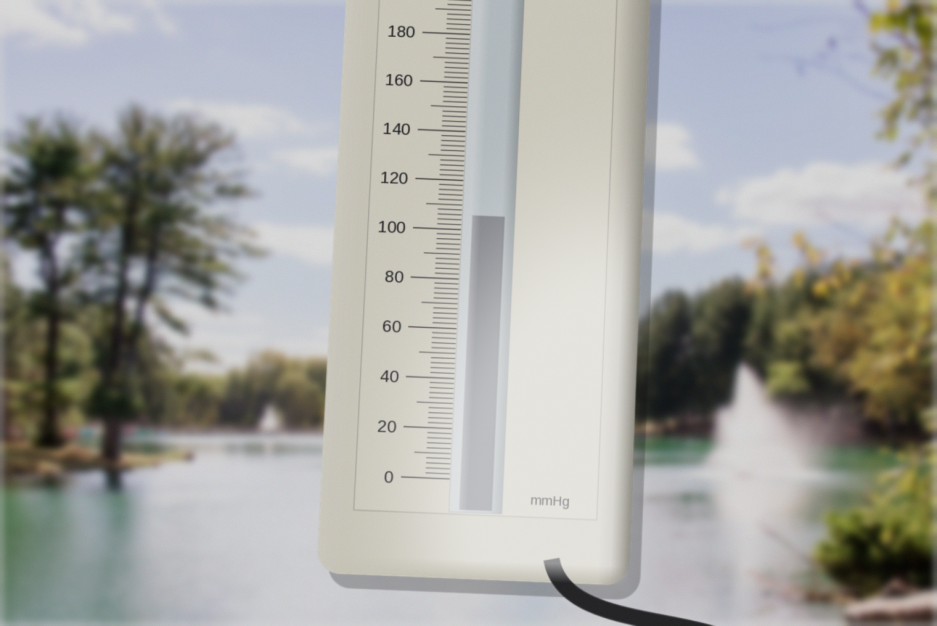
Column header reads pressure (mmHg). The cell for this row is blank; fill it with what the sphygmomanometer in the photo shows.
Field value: 106 mmHg
